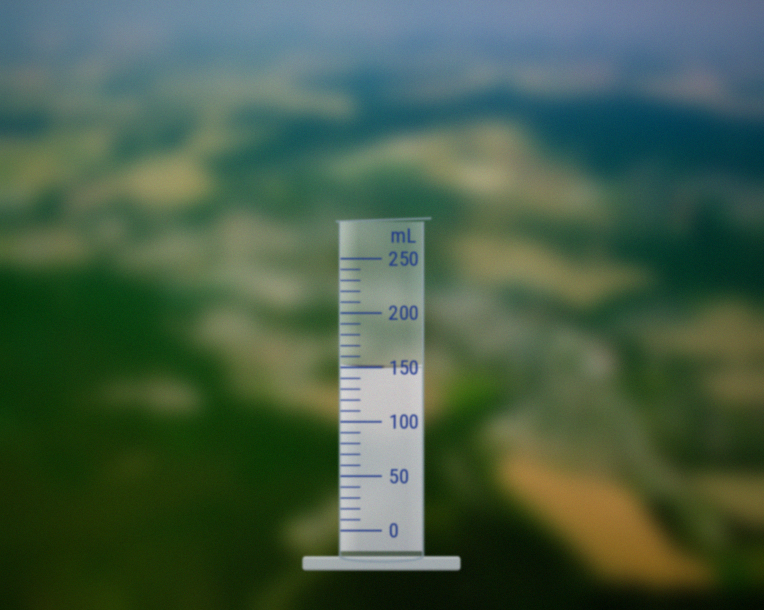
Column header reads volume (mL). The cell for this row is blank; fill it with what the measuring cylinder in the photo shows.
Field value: 150 mL
